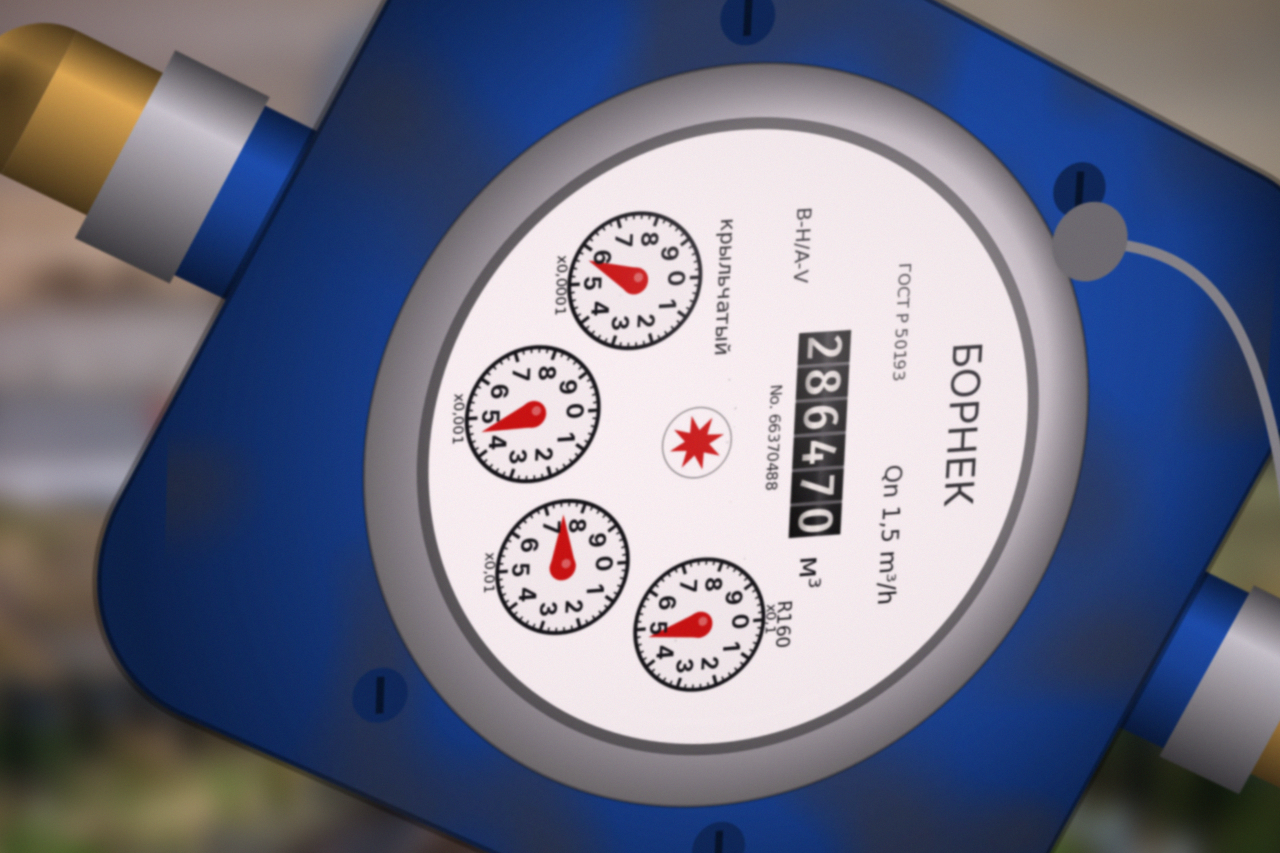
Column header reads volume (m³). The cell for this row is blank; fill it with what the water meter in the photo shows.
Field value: 286470.4745 m³
